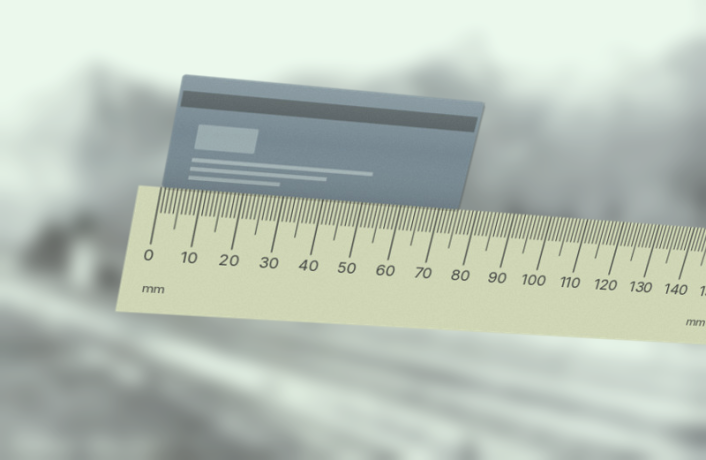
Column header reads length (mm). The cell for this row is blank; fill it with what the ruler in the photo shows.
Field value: 75 mm
